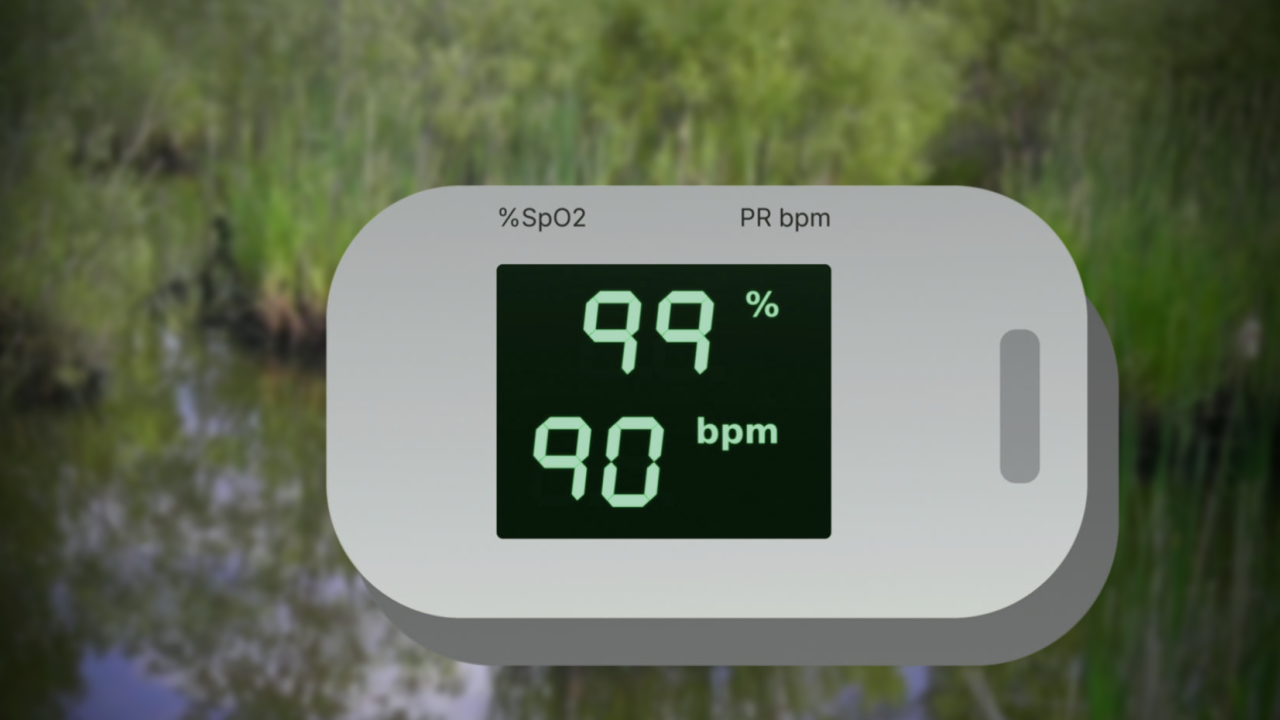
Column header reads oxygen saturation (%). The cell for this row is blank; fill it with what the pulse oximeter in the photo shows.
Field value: 99 %
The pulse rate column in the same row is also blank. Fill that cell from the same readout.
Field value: 90 bpm
